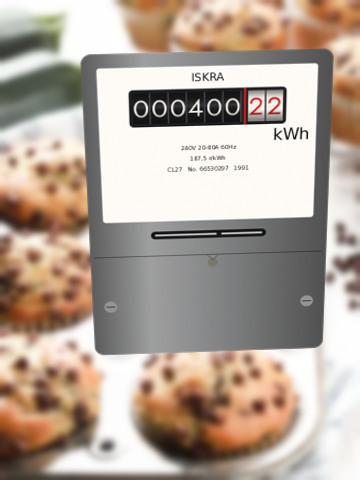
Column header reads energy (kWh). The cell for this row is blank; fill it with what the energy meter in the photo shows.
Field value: 400.22 kWh
